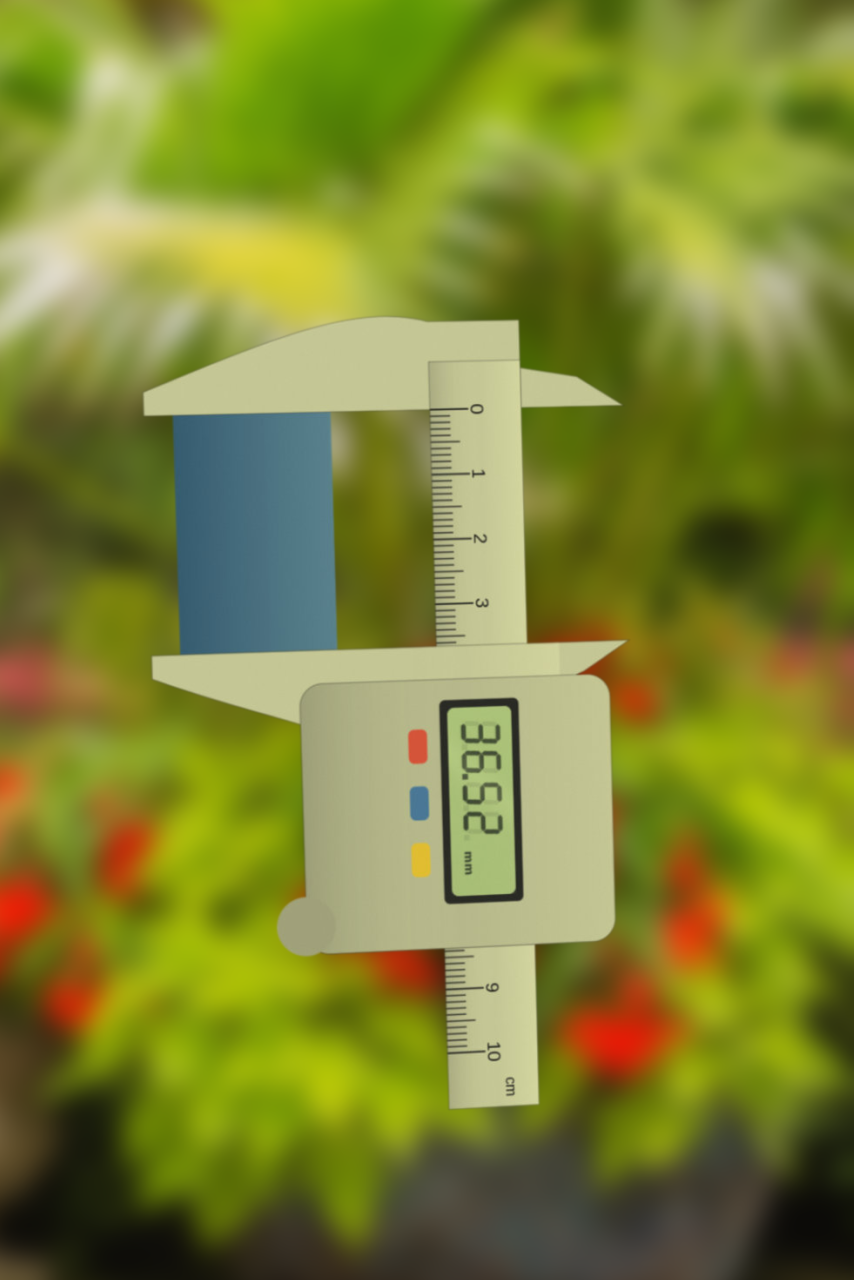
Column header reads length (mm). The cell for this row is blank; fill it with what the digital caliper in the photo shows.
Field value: 36.52 mm
